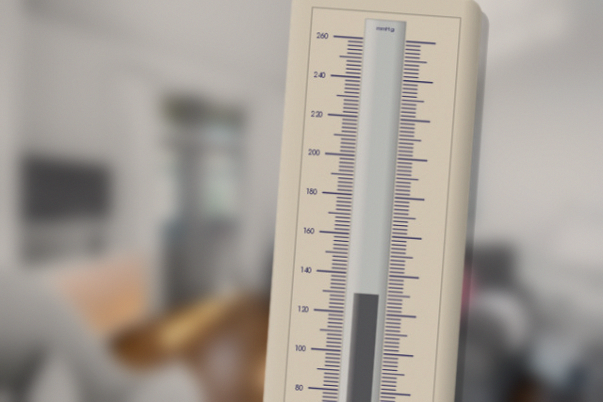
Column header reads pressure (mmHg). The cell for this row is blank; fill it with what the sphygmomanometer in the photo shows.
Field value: 130 mmHg
